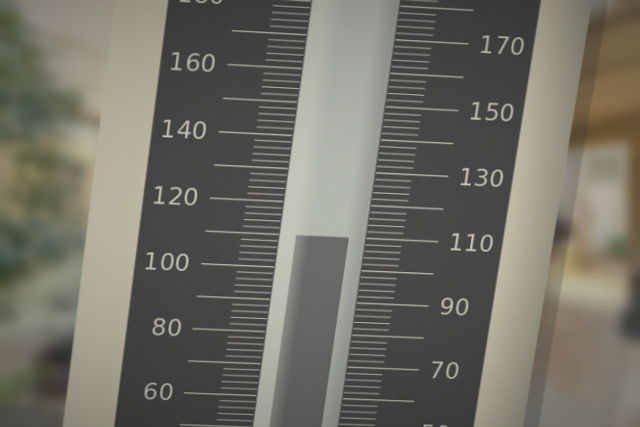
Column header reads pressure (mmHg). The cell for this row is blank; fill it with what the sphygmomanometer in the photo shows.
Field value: 110 mmHg
